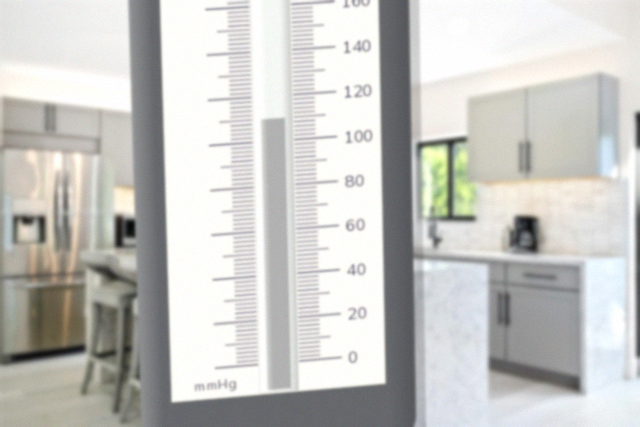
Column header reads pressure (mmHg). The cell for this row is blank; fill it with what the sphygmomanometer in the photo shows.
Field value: 110 mmHg
